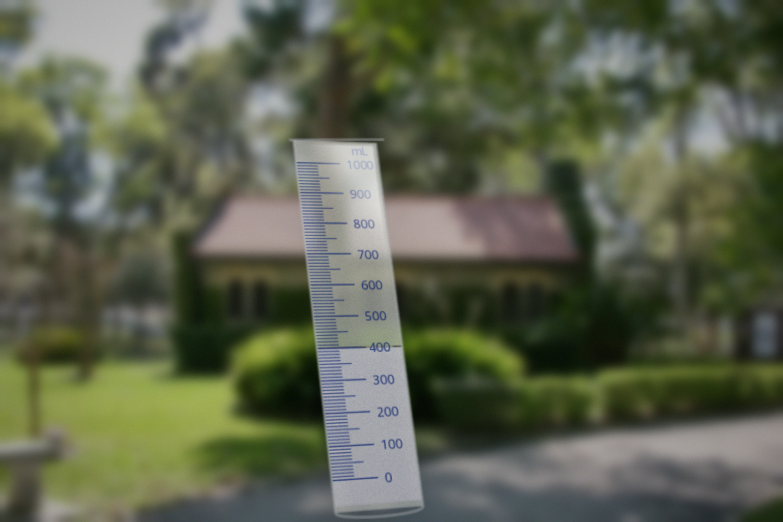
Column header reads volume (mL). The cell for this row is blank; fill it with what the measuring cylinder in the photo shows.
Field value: 400 mL
